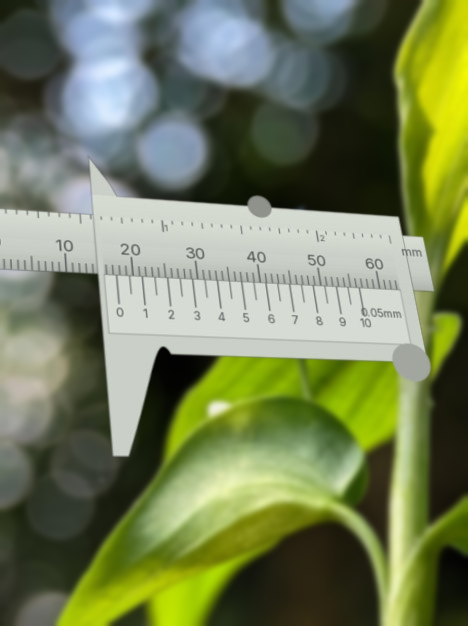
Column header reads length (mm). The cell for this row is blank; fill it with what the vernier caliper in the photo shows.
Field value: 17.5 mm
